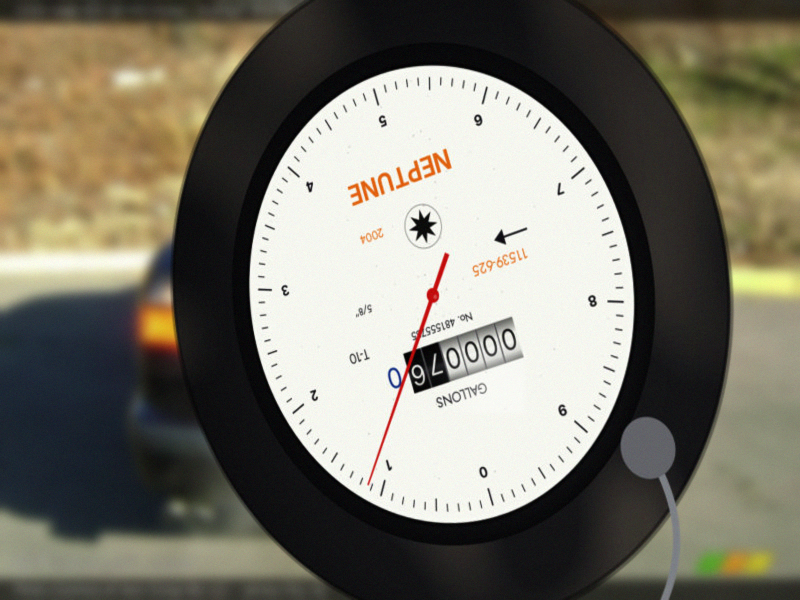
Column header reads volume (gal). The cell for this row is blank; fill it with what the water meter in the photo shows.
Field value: 761.1 gal
